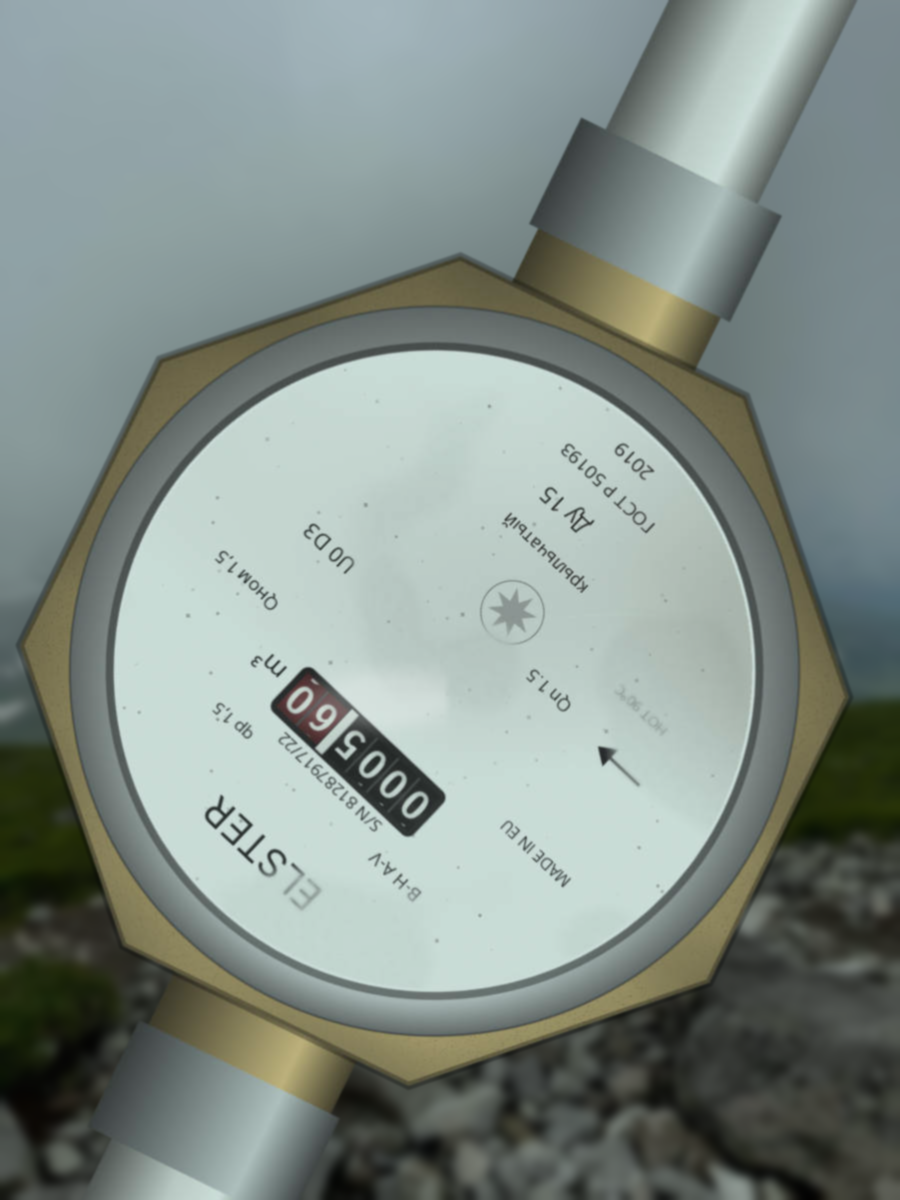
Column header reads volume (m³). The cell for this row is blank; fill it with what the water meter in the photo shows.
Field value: 5.60 m³
